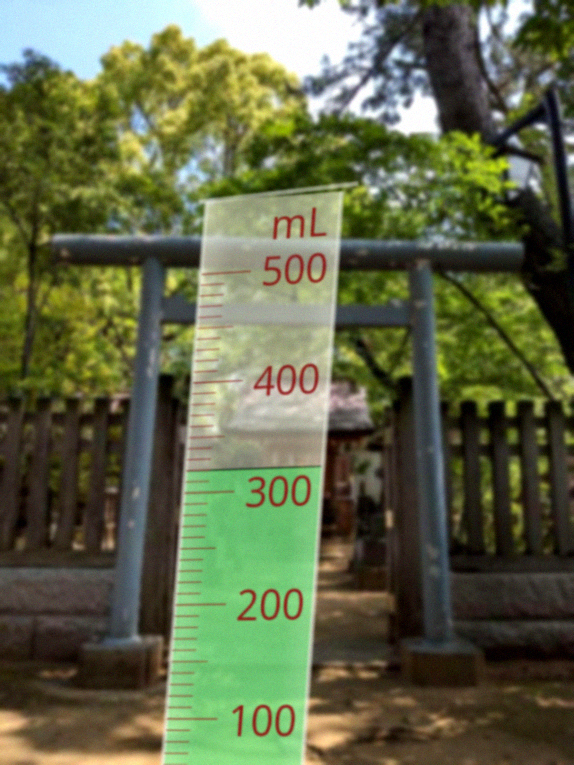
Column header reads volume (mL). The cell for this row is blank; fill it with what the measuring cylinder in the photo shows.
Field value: 320 mL
